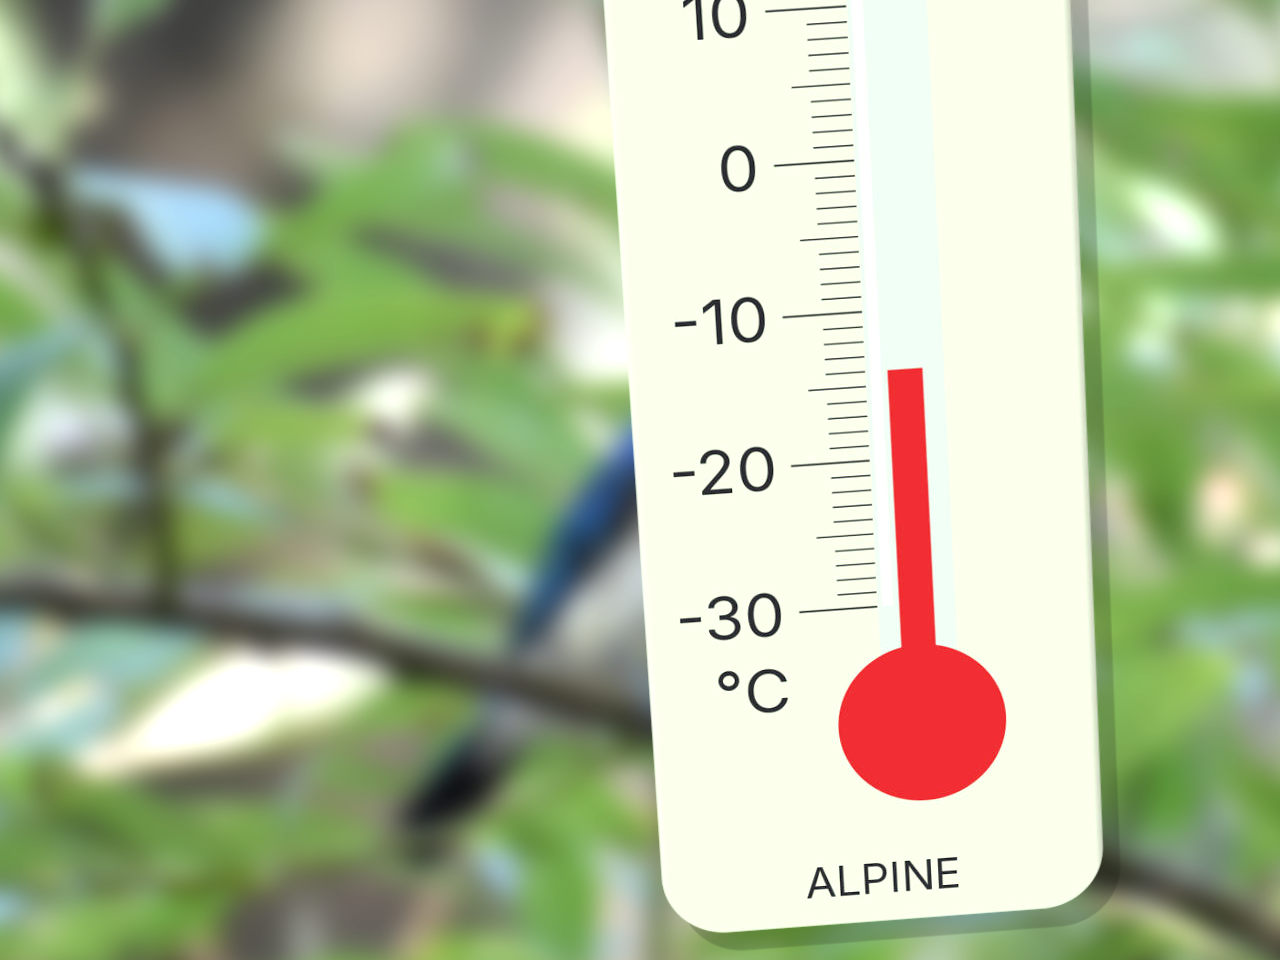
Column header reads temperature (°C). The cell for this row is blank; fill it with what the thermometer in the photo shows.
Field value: -14 °C
